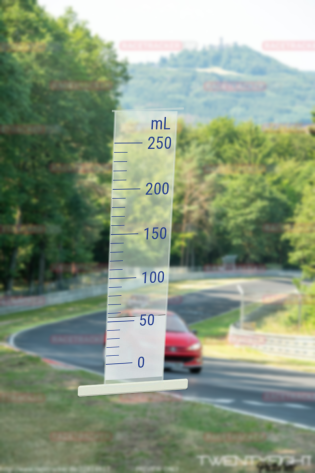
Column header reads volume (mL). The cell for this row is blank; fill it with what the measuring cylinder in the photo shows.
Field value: 55 mL
